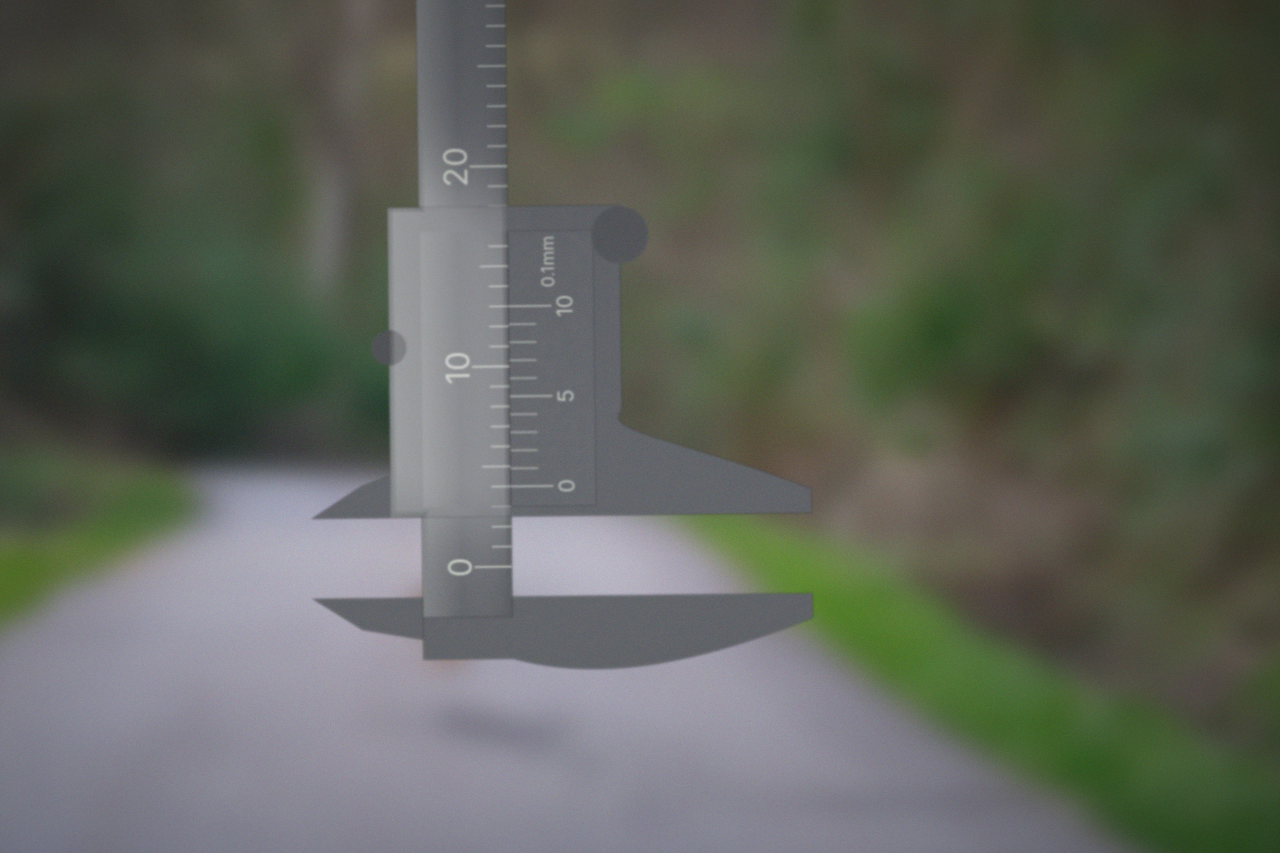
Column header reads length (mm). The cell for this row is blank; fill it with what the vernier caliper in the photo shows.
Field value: 4.0 mm
